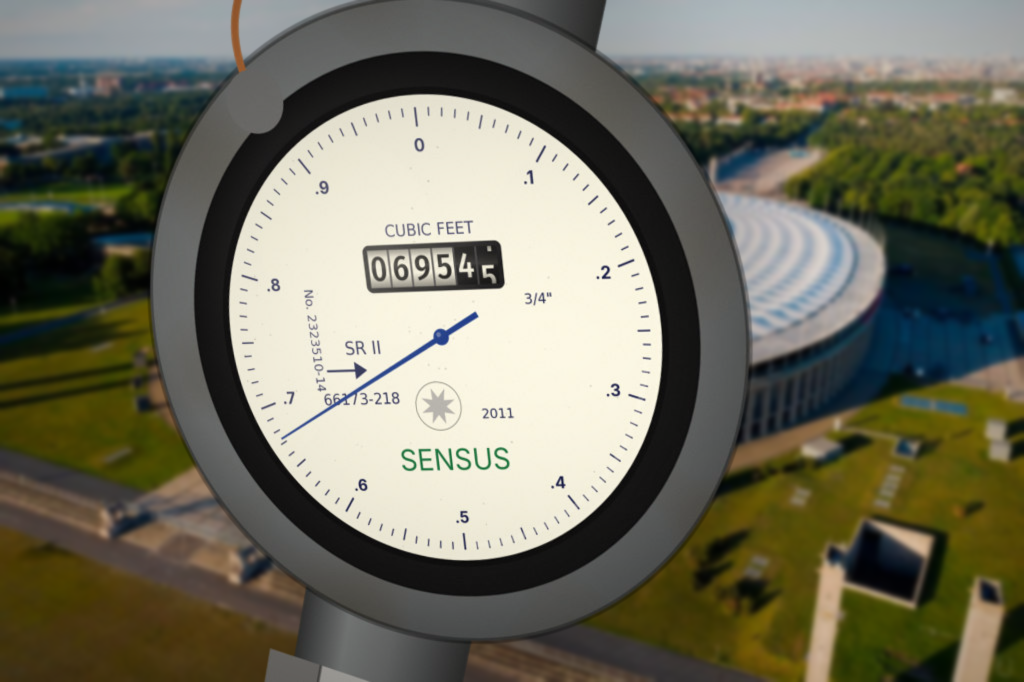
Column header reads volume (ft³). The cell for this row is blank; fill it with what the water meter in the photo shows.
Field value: 69544.67 ft³
